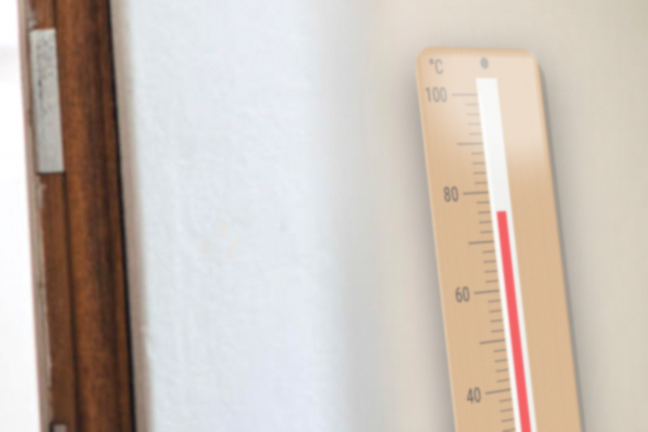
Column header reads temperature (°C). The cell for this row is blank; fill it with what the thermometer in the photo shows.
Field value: 76 °C
